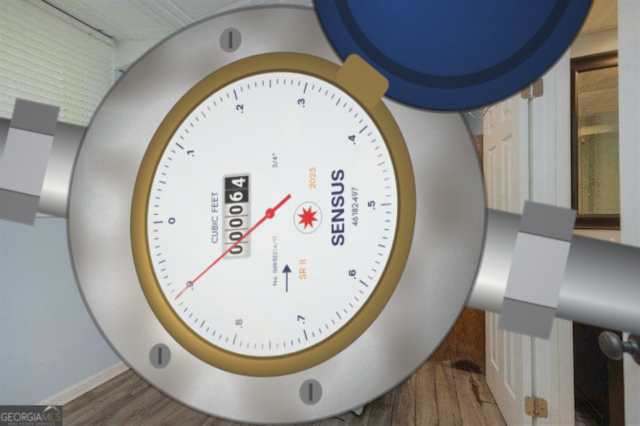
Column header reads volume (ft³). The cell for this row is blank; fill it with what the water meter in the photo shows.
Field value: 63.90 ft³
